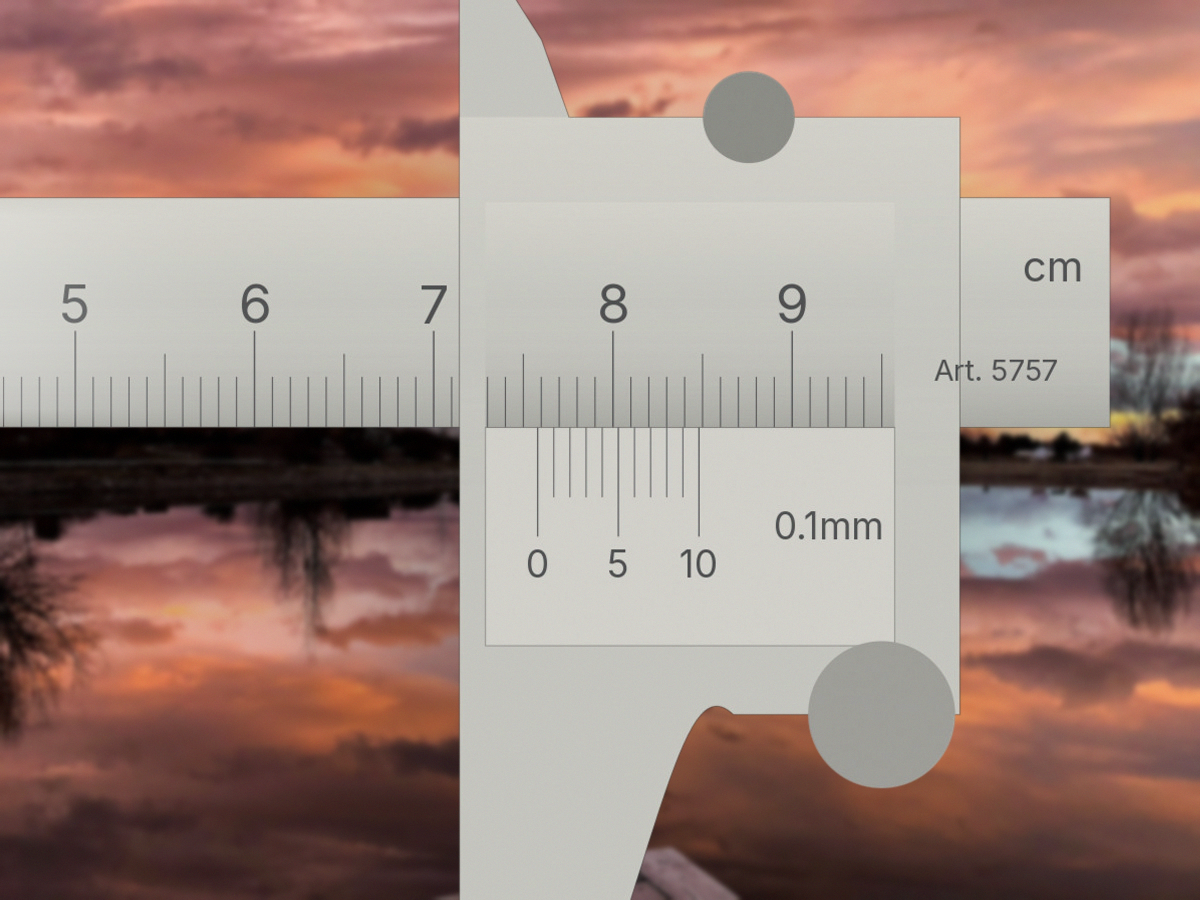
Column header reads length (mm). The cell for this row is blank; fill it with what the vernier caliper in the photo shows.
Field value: 75.8 mm
